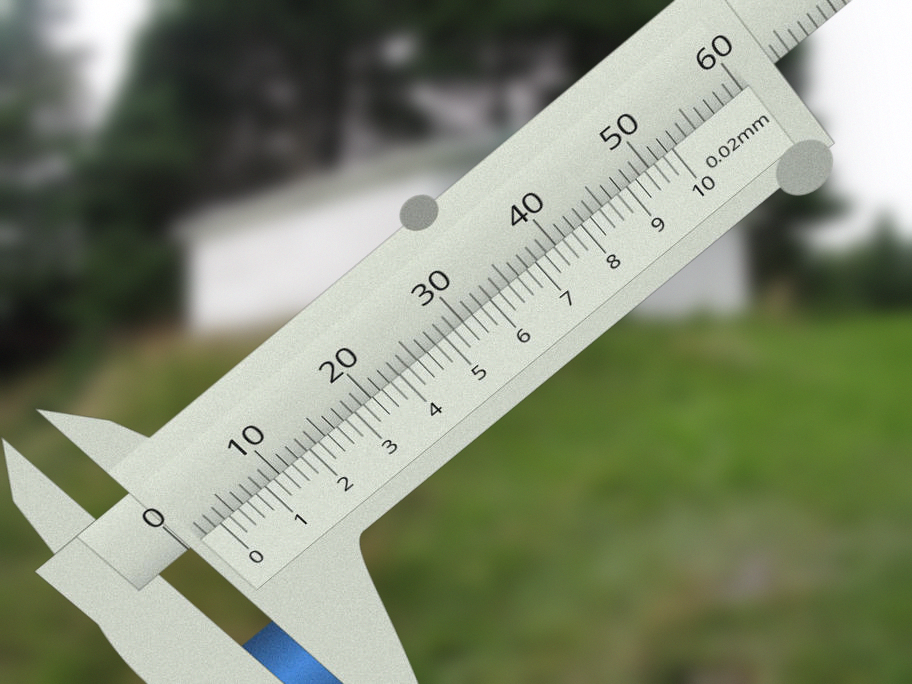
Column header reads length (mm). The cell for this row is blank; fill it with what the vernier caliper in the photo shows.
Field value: 3.5 mm
